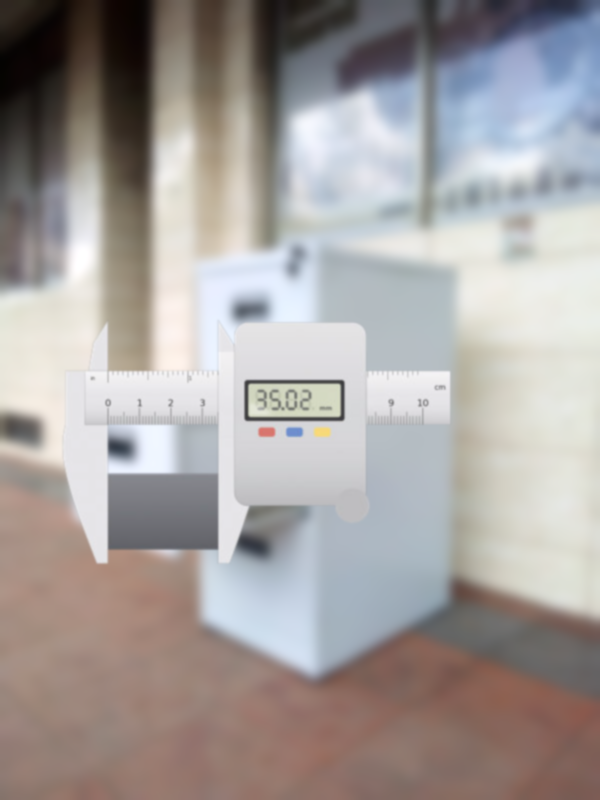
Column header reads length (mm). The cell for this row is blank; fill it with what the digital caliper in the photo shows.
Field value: 35.02 mm
